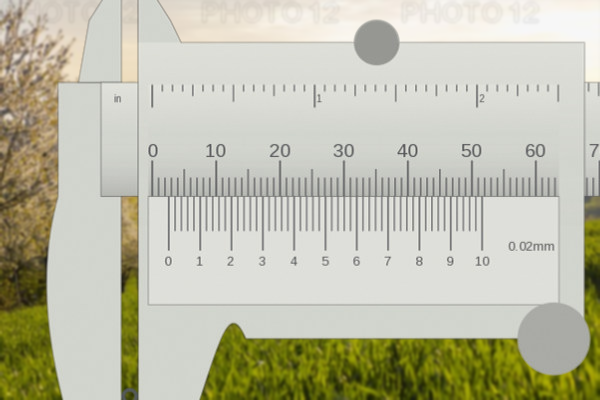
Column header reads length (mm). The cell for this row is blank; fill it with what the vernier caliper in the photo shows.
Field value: 2.6 mm
